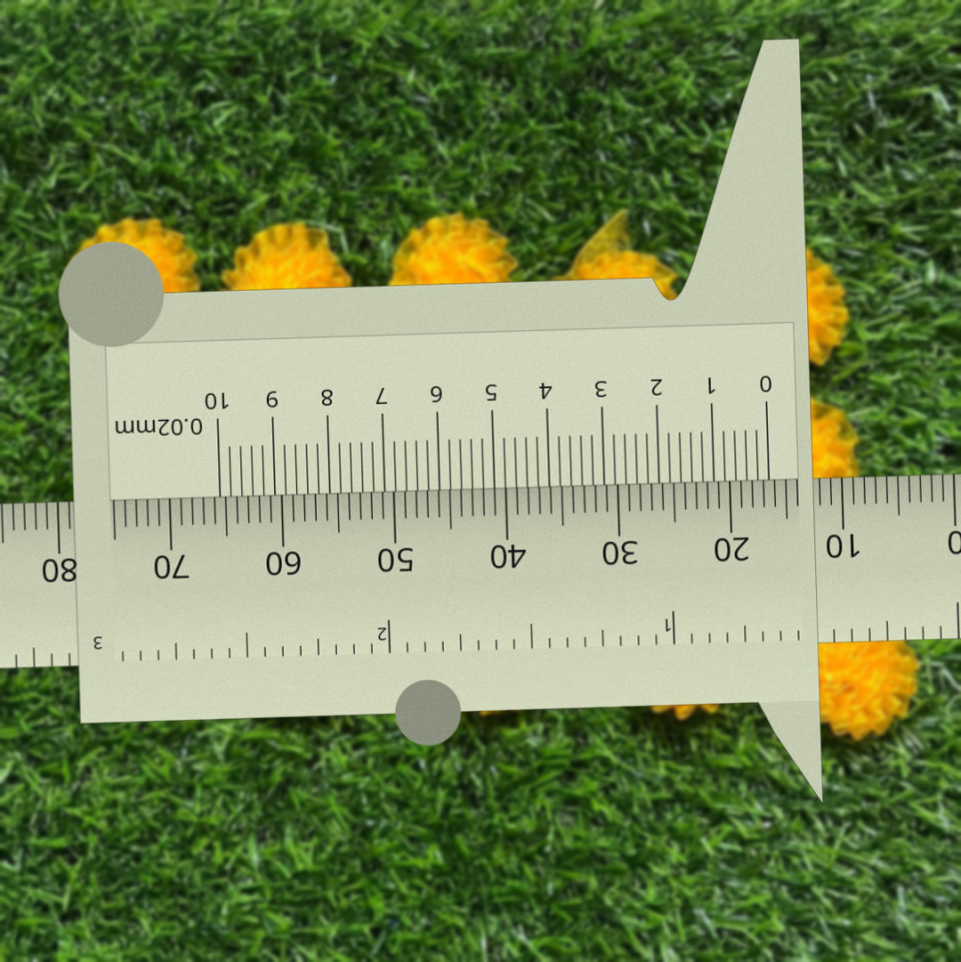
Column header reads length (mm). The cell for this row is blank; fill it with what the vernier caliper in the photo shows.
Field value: 16.5 mm
